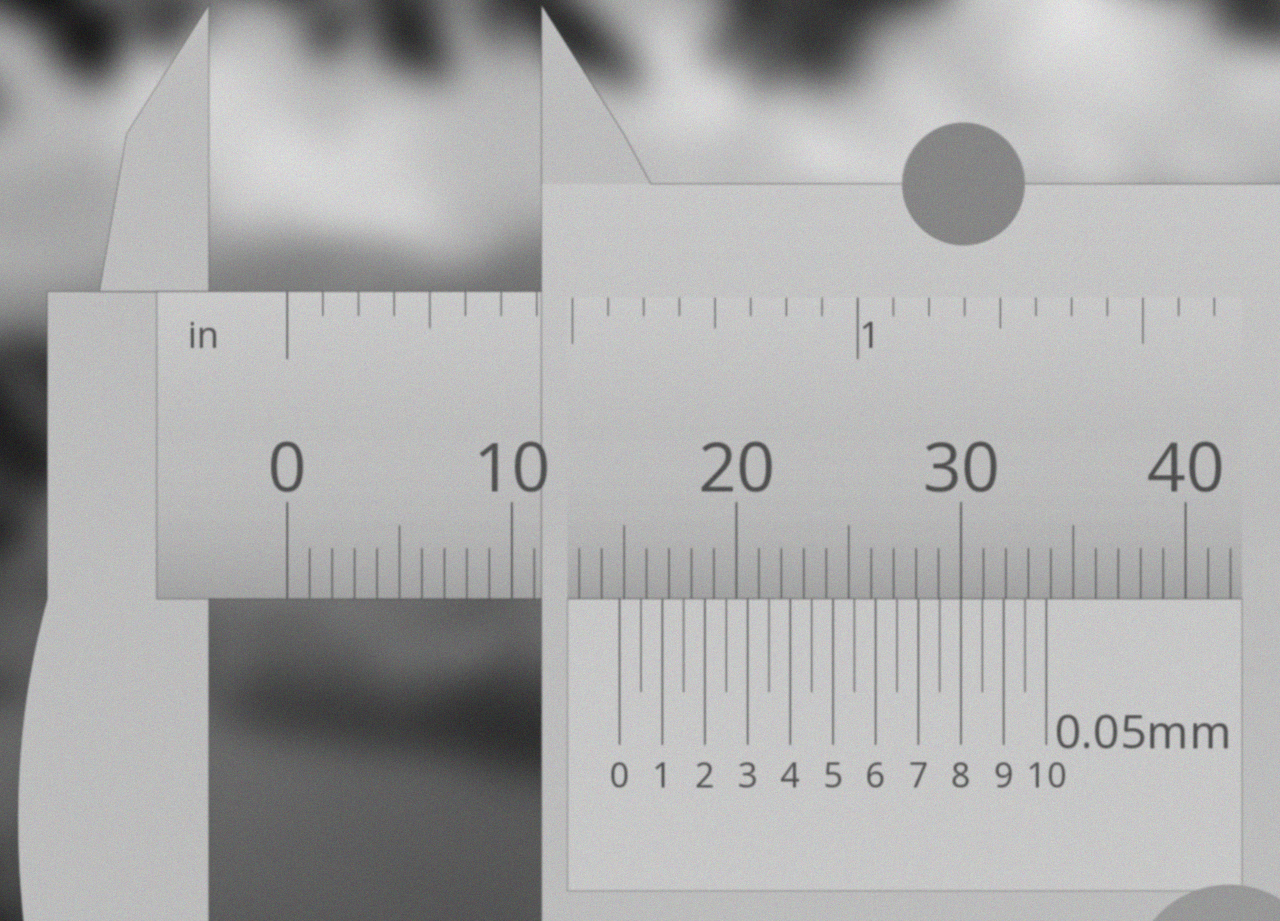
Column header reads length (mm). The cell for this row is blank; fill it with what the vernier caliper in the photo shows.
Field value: 14.8 mm
